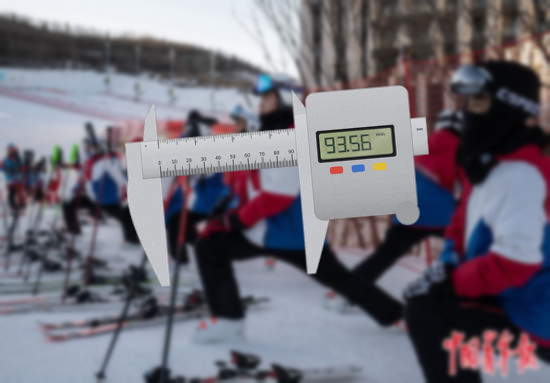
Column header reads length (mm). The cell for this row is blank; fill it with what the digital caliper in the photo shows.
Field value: 93.56 mm
